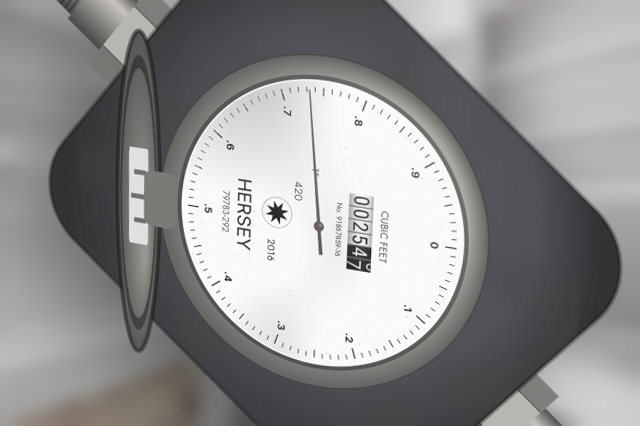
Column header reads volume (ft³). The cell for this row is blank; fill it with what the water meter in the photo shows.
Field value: 2546.73 ft³
